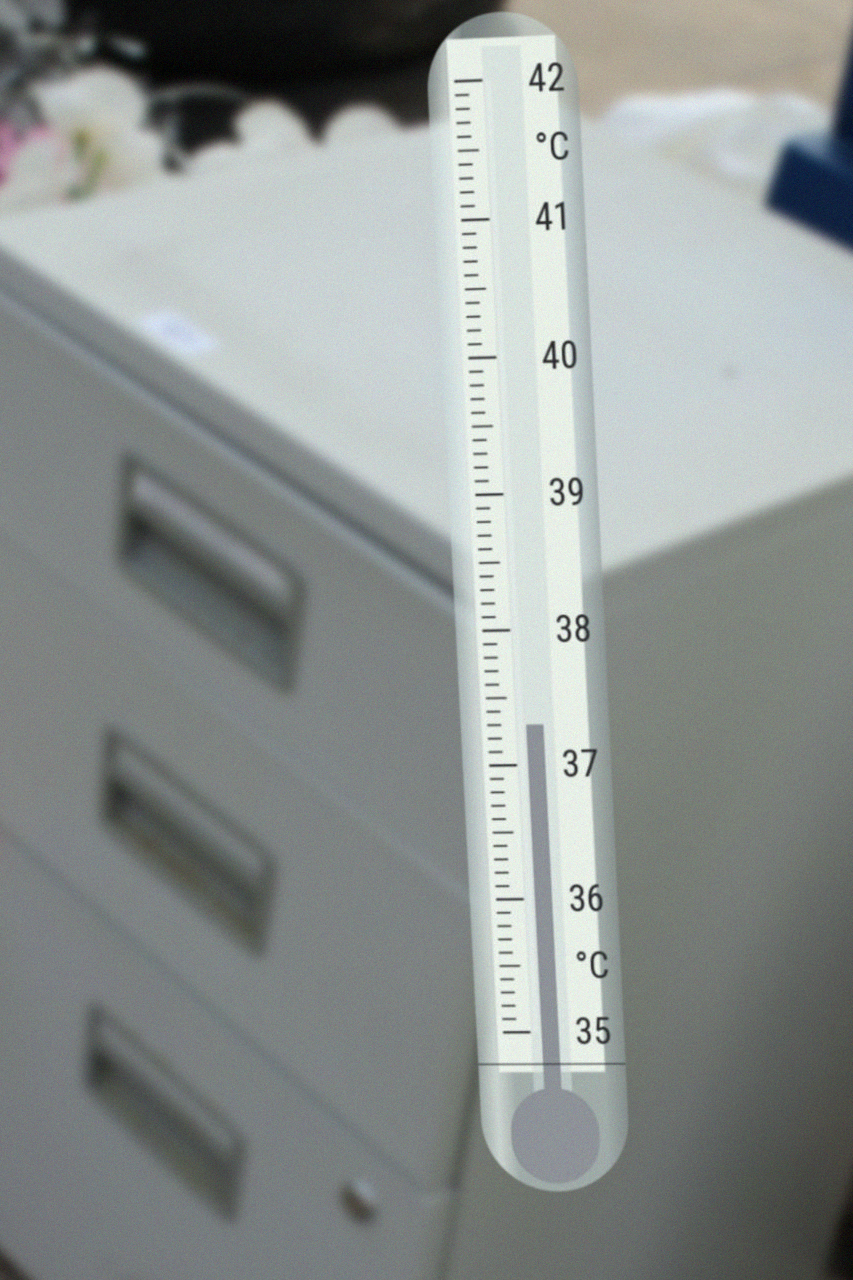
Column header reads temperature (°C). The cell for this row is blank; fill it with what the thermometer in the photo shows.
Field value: 37.3 °C
